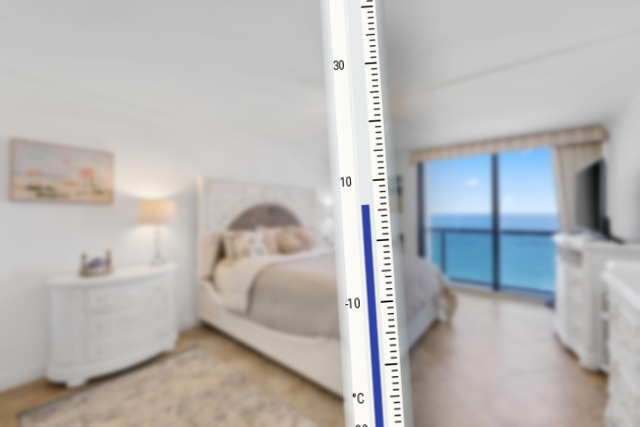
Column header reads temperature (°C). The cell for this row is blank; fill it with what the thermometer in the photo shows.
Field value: 6 °C
